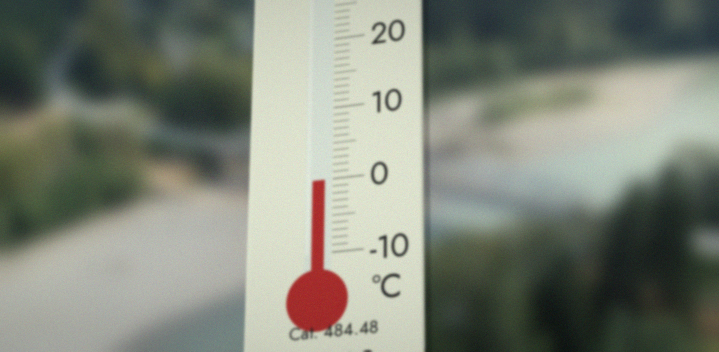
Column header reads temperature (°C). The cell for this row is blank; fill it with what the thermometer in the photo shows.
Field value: 0 °C
